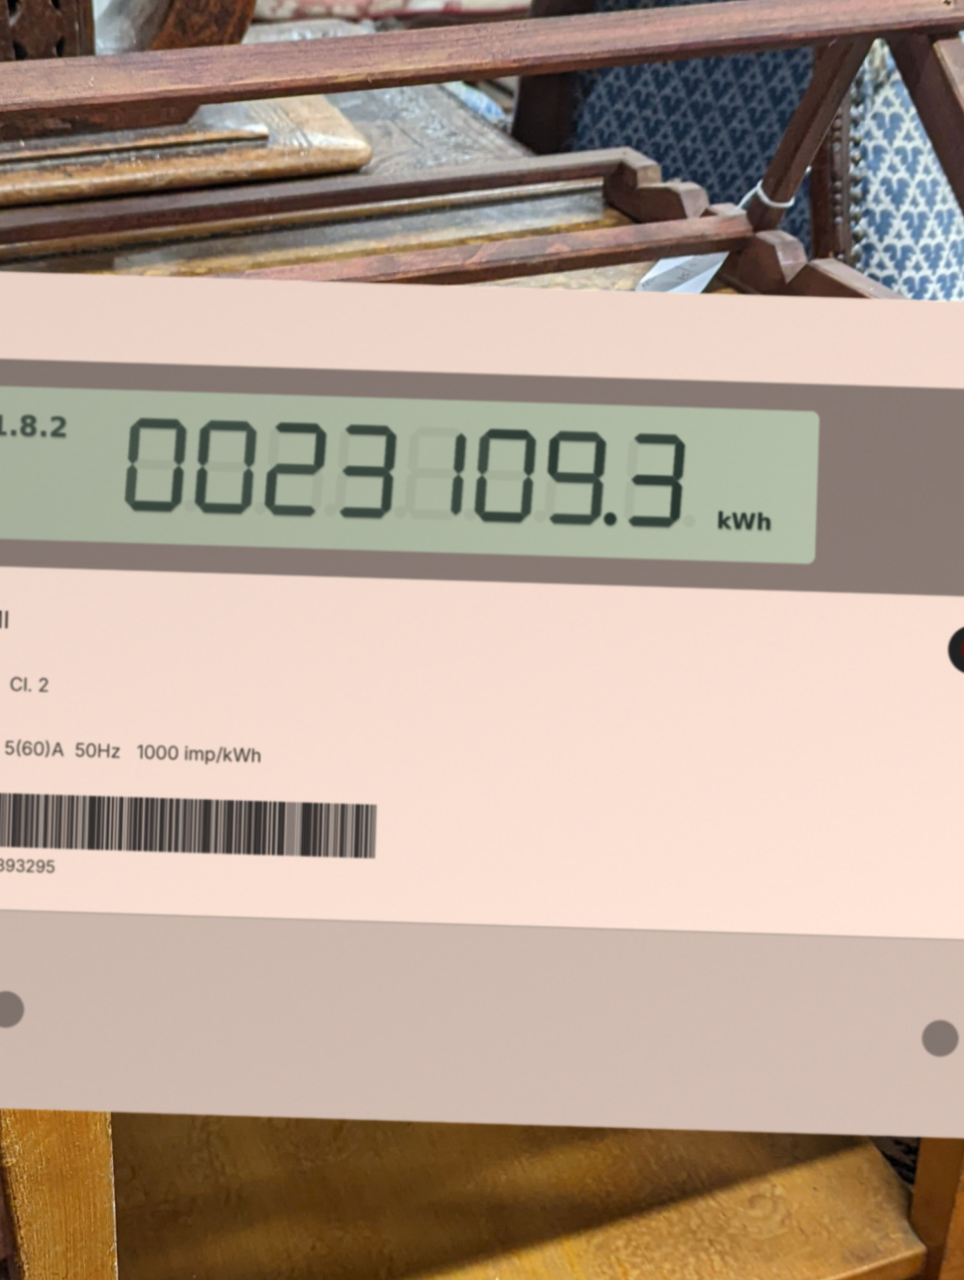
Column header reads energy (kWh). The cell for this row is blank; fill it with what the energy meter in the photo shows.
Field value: 23109.3 kWh
